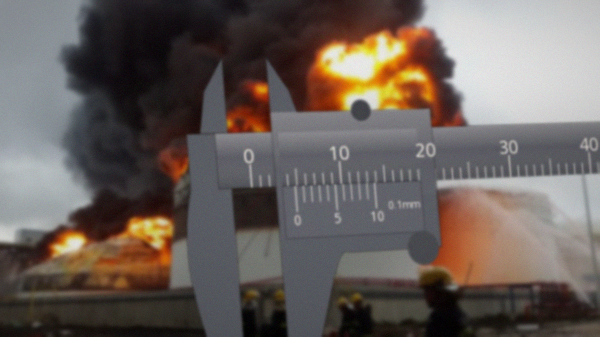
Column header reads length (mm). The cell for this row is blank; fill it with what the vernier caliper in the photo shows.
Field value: 4.8 mm
